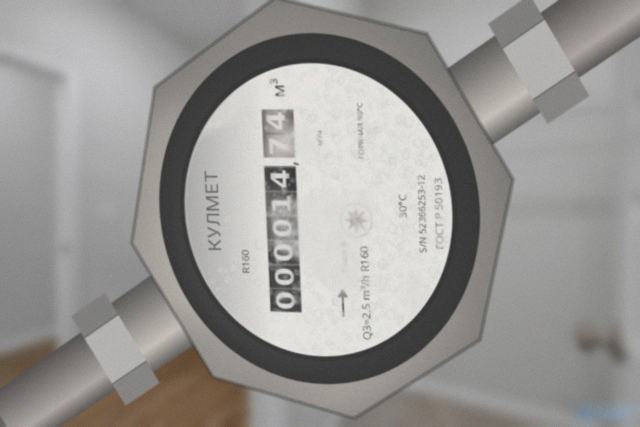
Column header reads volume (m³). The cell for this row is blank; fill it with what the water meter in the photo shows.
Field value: 14.74 m³
